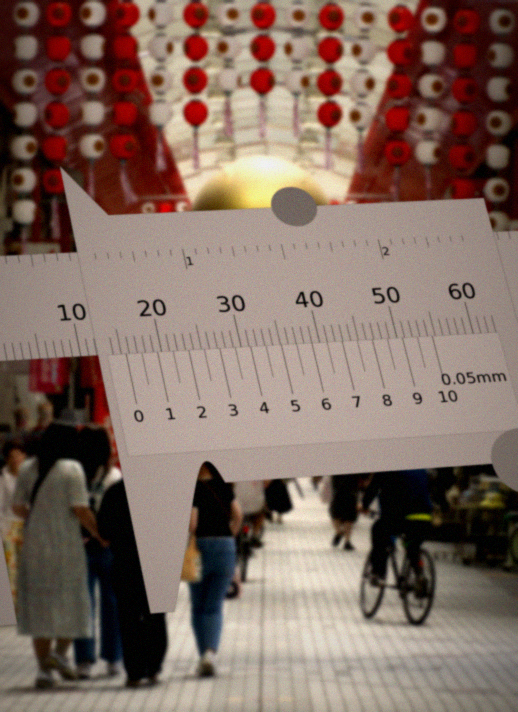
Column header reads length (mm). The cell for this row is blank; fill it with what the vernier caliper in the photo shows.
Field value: 15.6 mm
